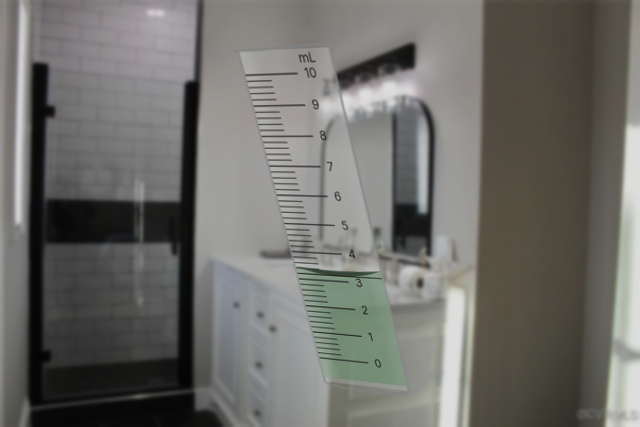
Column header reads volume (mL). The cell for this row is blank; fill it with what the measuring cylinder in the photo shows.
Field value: 3.2 mL
